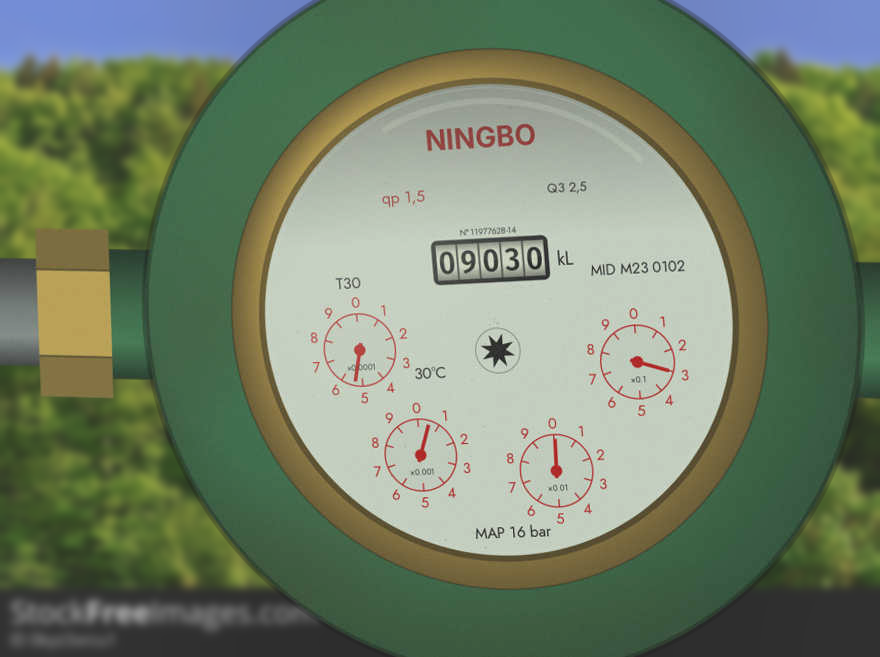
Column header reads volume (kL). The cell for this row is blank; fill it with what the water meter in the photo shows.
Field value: 9030.3005 kL
